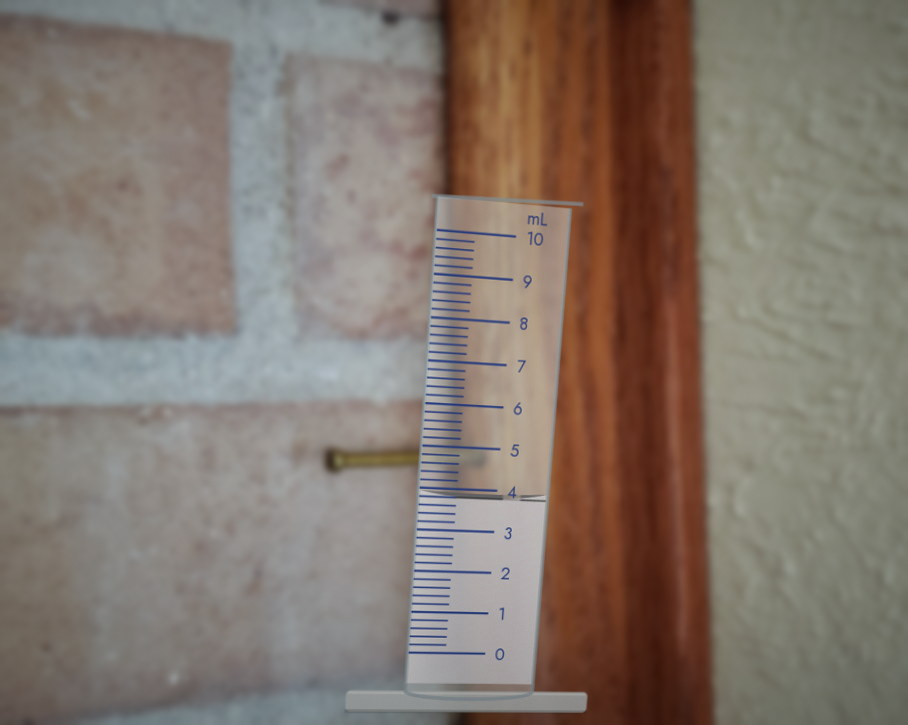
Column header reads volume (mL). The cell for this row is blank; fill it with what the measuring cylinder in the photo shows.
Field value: 3.8 mL
